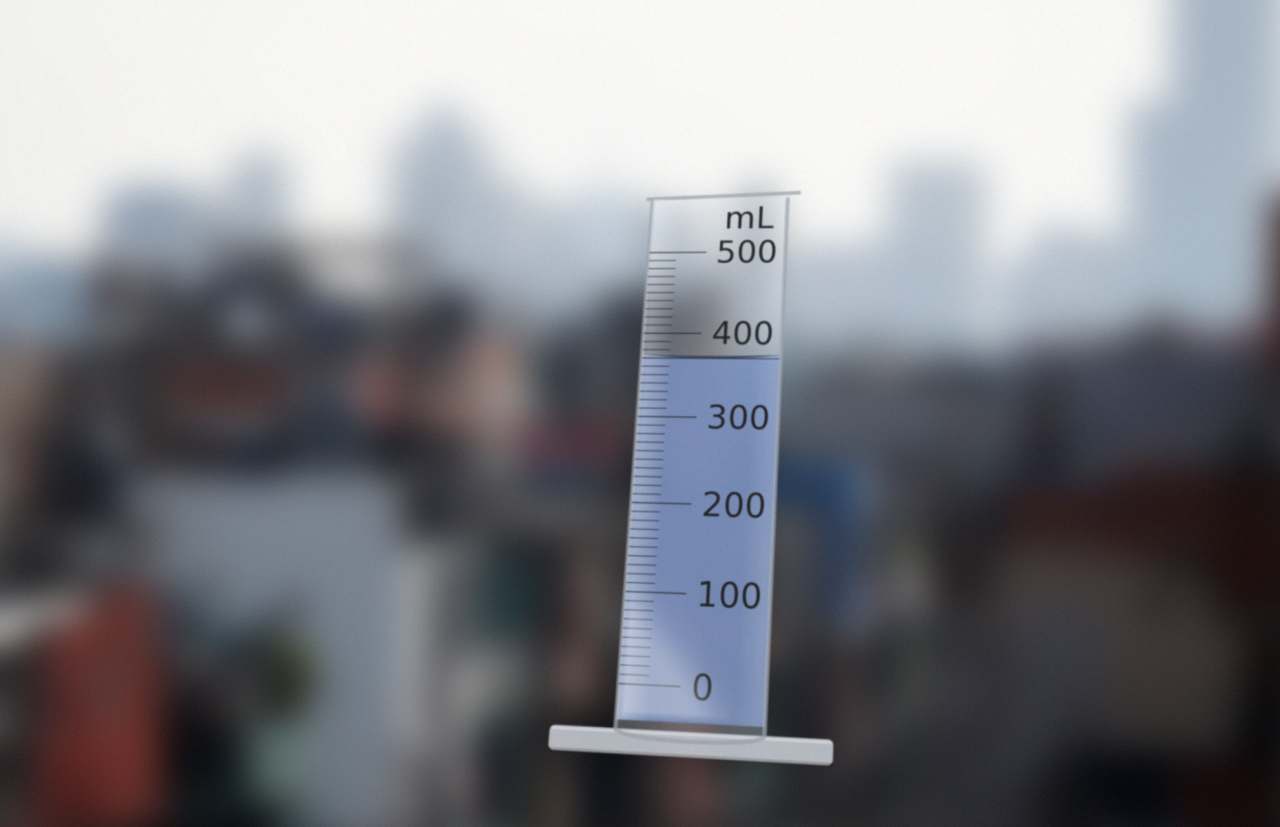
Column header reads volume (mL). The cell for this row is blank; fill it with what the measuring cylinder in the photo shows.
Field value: 370 mL
